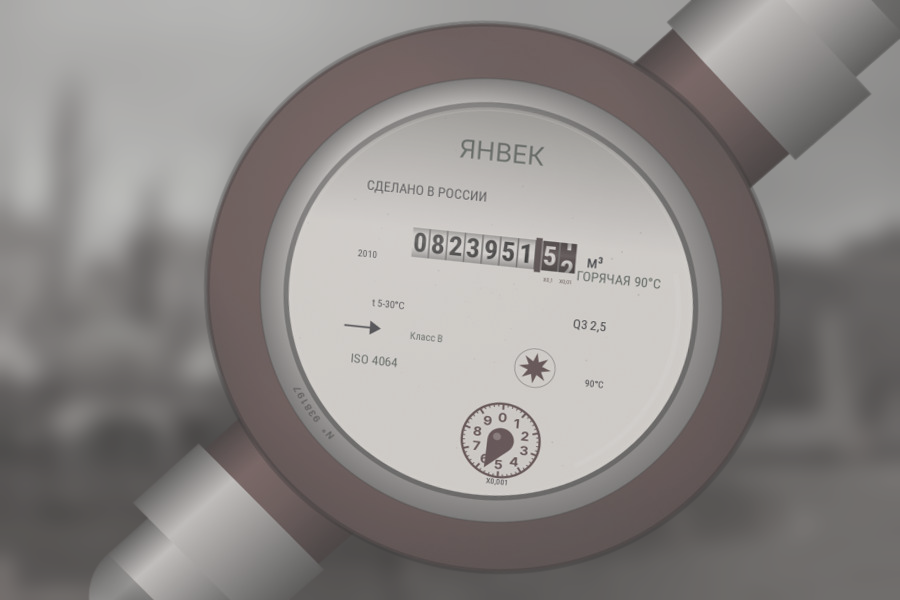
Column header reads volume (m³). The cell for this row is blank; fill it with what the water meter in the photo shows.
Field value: 823951.515 m³
